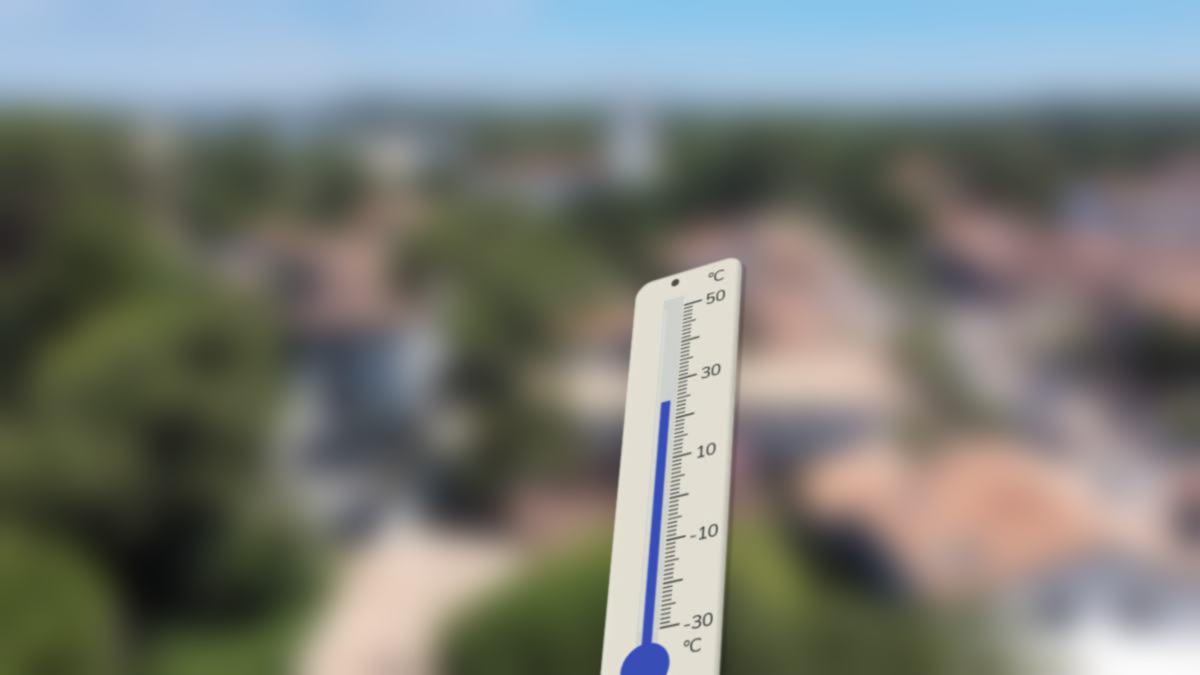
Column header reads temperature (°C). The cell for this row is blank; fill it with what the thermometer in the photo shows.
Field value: 25 °C
